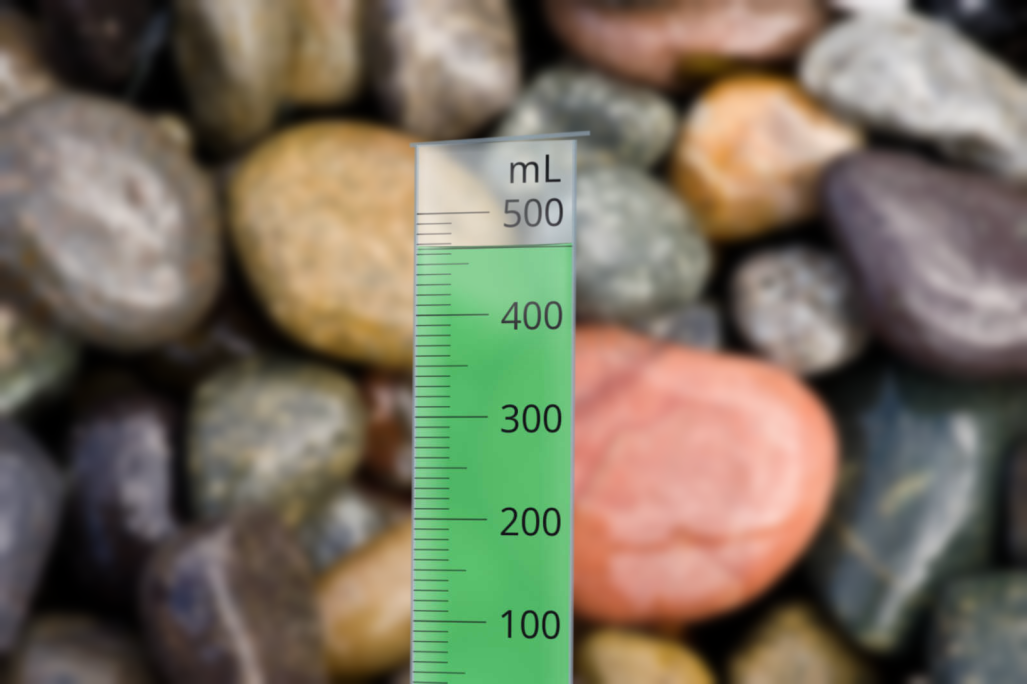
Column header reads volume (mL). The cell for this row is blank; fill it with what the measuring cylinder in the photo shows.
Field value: 465 mL
